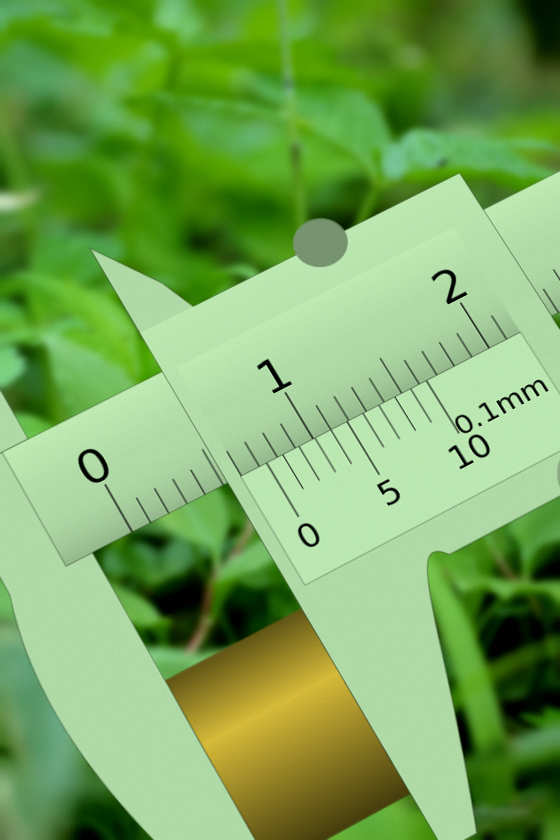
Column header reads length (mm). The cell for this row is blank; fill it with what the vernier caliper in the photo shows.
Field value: 7.4 mm
